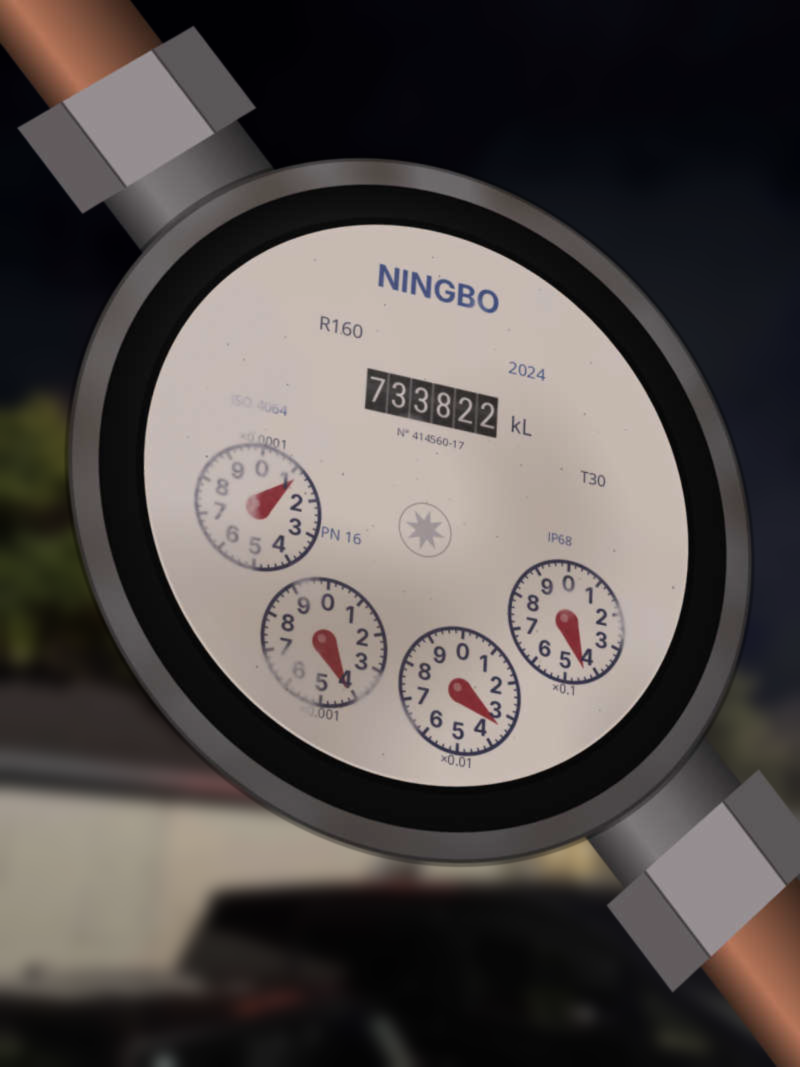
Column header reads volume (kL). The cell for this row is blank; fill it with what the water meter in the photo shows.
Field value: 733822.4341 kL
